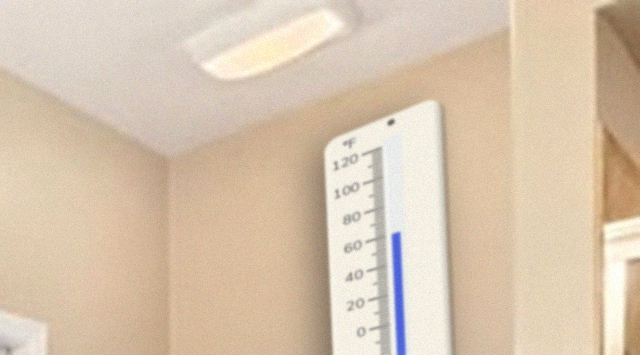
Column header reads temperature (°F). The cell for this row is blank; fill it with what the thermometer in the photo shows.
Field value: 60 °F
